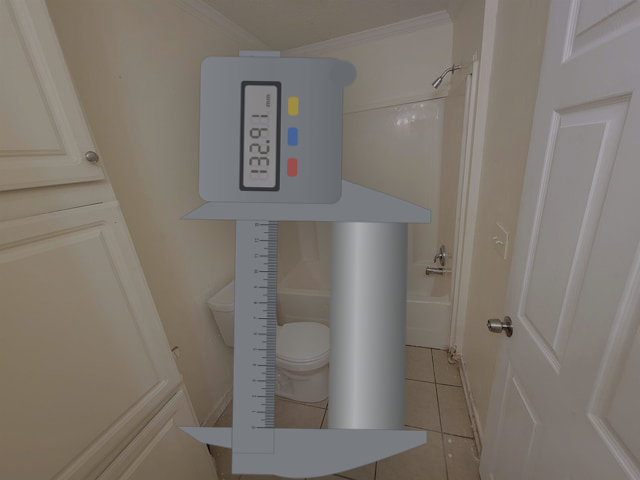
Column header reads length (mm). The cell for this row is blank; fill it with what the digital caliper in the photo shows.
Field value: 132.91 mm
